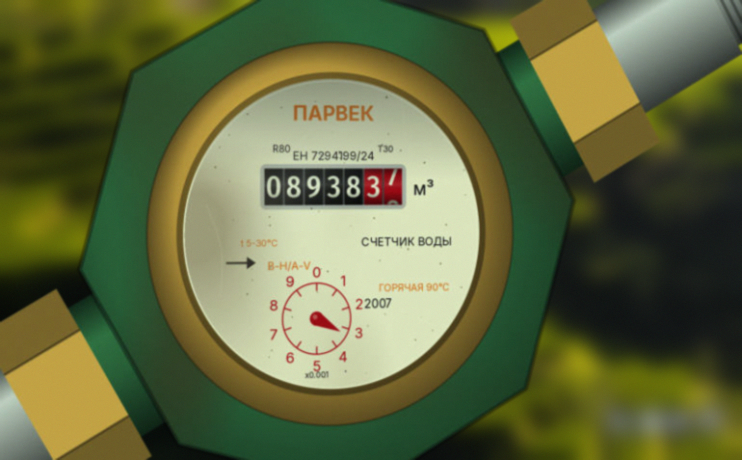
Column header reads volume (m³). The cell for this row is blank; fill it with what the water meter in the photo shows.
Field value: 8938.373 m³
